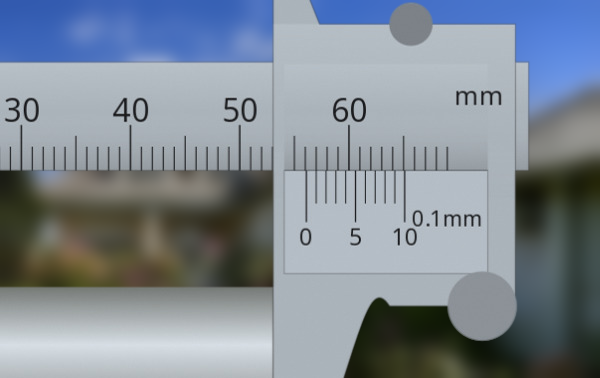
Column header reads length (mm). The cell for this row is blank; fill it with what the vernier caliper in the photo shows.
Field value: 56.1 mm
